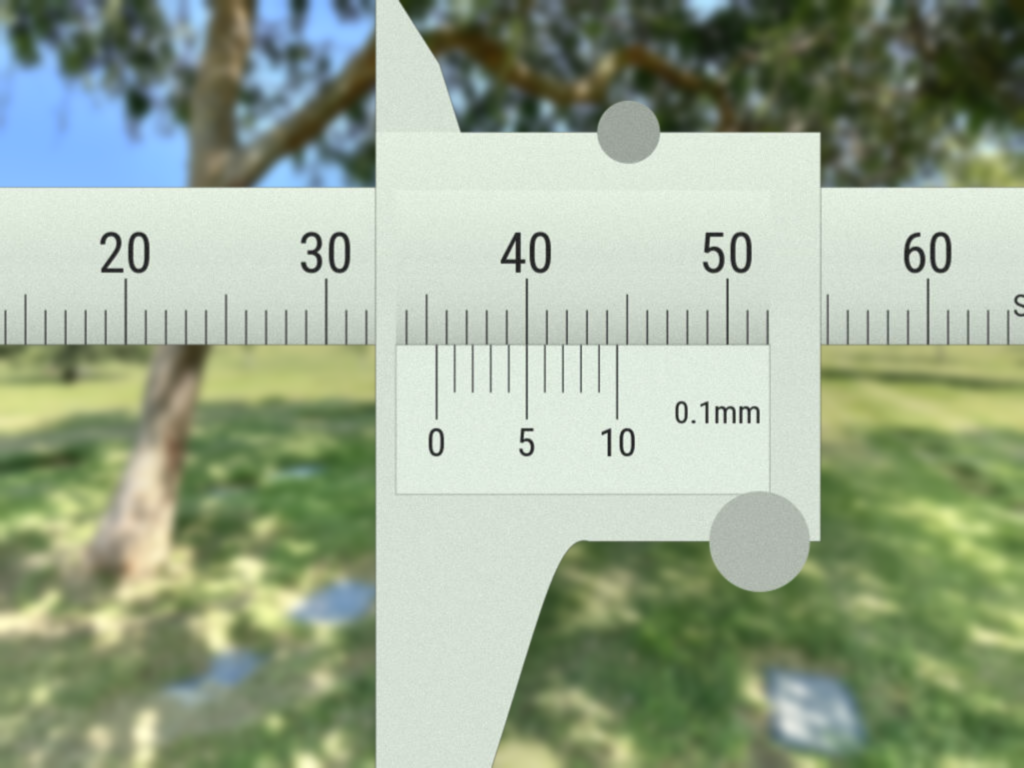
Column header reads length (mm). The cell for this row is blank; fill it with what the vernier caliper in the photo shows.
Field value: 35.5 mm
